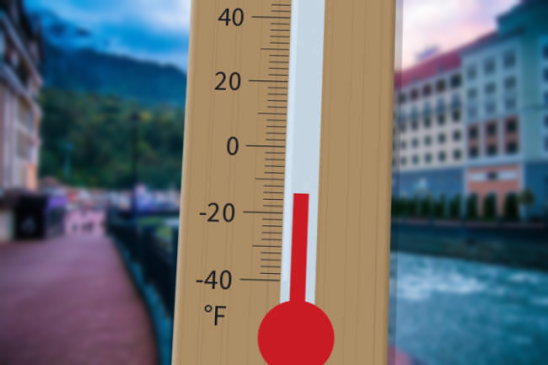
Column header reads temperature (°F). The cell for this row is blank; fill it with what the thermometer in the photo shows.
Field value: -14 °F
